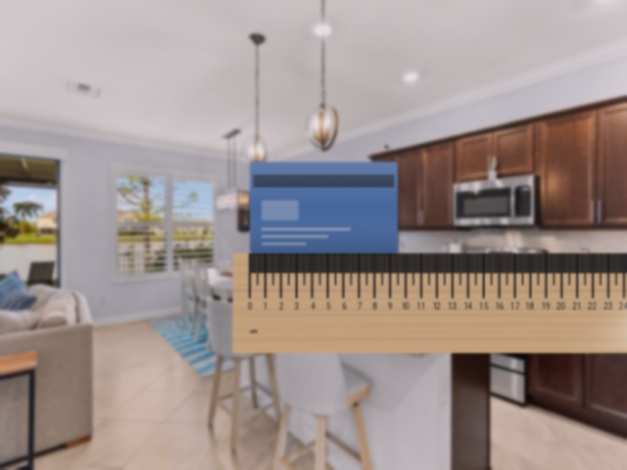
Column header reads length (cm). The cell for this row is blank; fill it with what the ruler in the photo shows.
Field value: 9.5 cm
